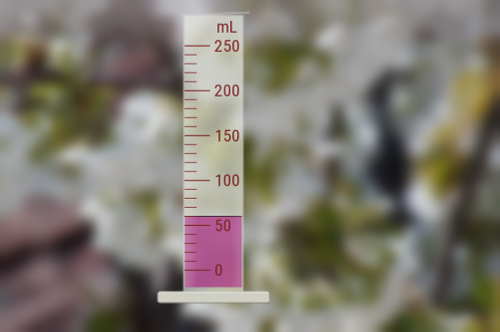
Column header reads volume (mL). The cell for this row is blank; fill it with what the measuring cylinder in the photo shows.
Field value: 60 mL
